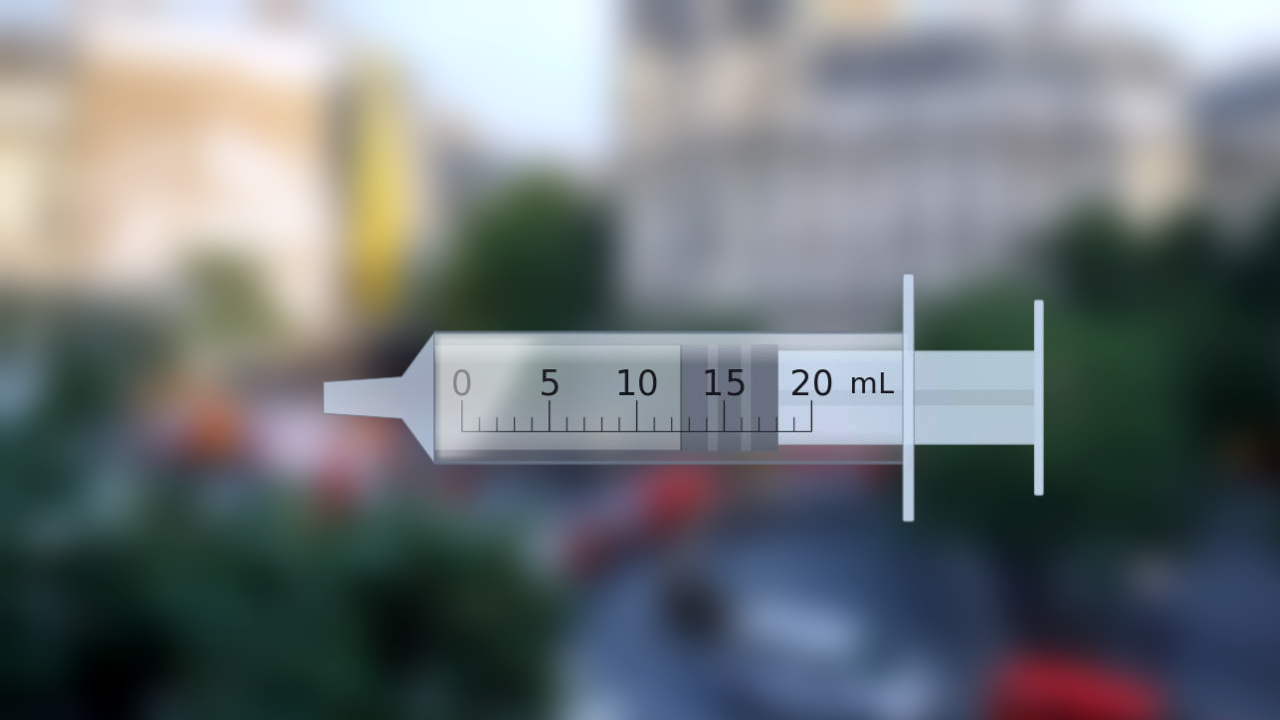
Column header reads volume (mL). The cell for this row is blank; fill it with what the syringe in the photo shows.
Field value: 12.5 mL
